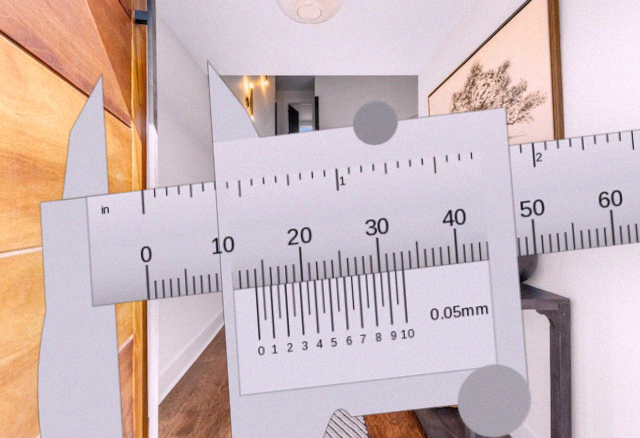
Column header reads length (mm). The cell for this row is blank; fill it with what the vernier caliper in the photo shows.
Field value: 14.0 mm
